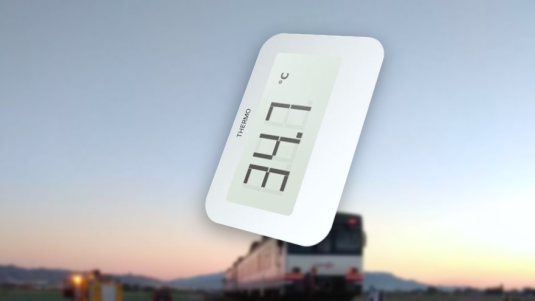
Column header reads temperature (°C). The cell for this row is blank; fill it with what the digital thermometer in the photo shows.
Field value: 34.7 °C
